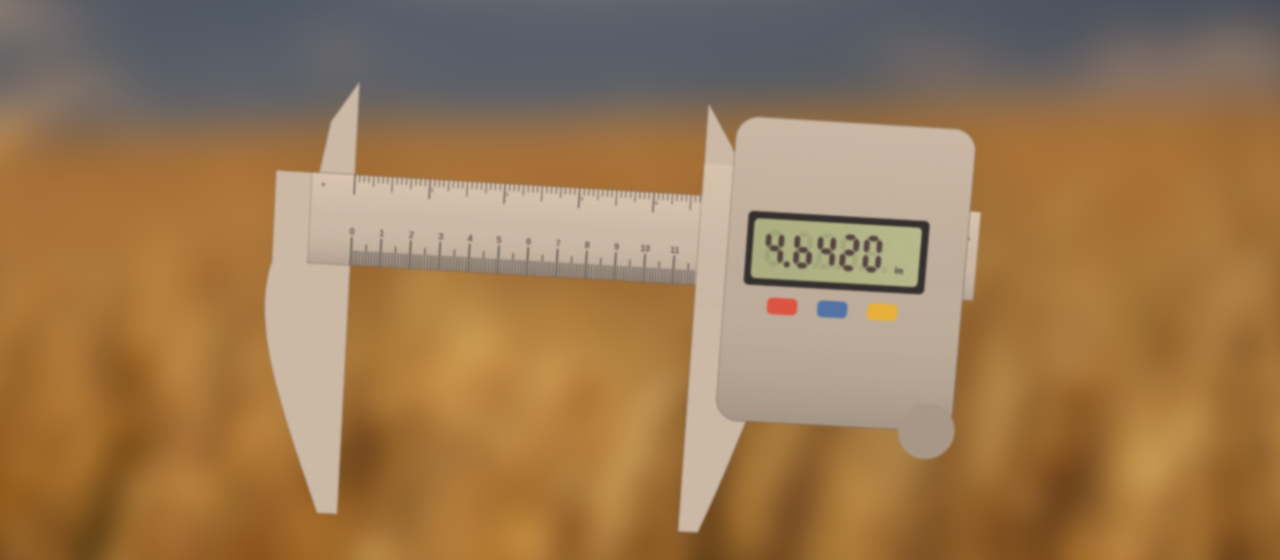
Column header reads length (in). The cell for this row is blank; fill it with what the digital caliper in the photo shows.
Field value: 4.6420 in
